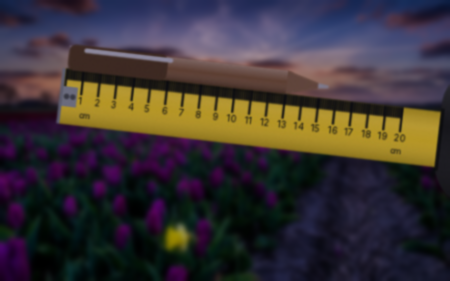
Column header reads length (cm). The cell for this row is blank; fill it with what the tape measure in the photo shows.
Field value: 15.5 cm
